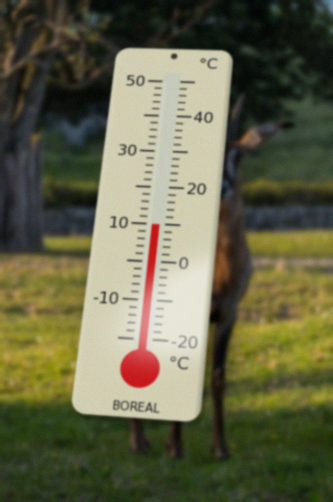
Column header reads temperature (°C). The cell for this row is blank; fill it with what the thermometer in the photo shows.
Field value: 10 °C
